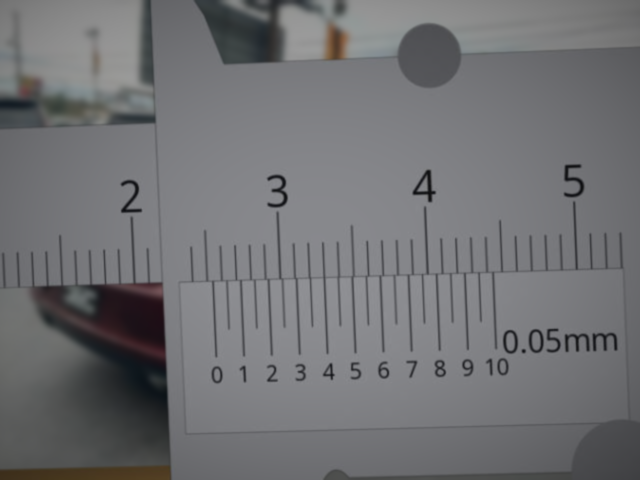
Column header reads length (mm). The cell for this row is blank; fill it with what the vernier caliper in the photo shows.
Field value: 25.4 mm
